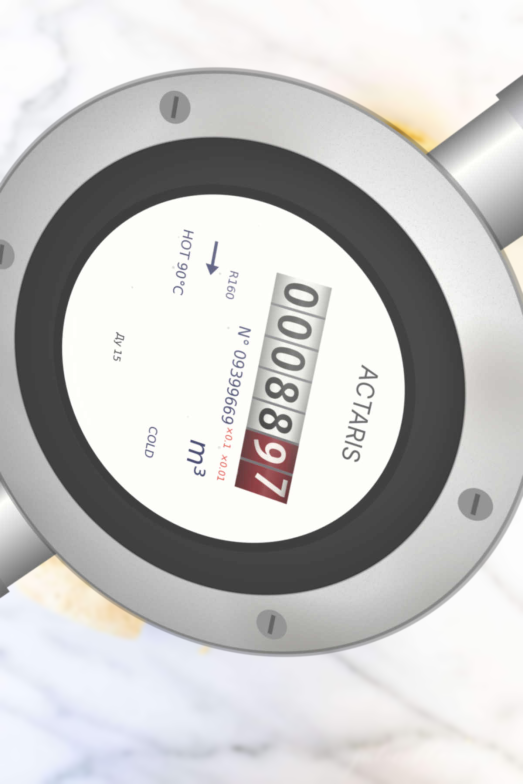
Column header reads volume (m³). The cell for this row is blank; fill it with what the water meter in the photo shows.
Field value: 88.97 m³
